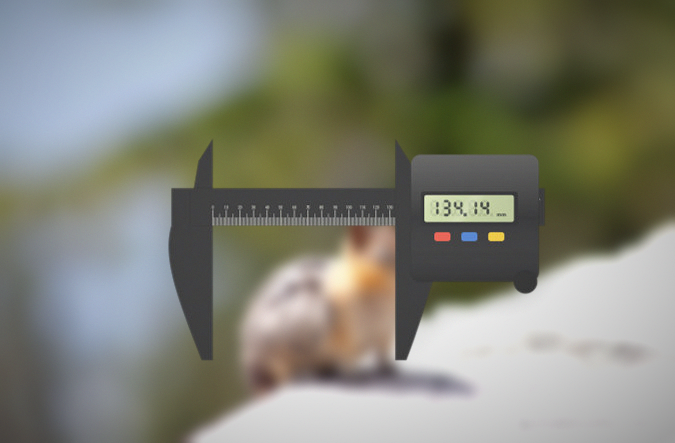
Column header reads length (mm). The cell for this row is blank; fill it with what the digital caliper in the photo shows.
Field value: 134.14 mm
